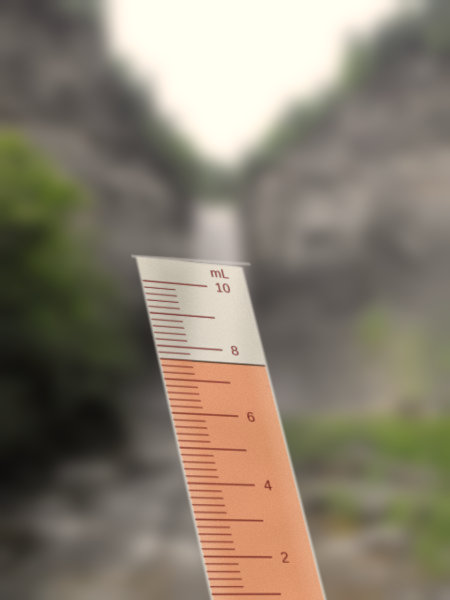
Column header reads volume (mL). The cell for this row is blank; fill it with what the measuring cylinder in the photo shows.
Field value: 7.6 mL
